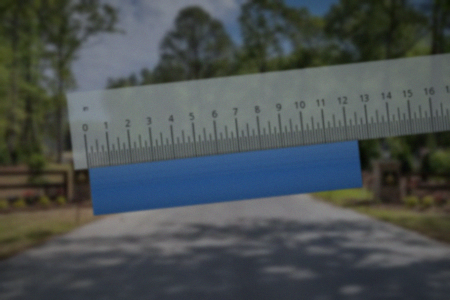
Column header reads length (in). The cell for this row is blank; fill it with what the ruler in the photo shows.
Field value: 12.5 in
